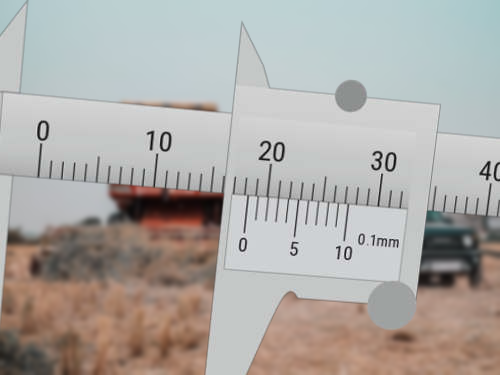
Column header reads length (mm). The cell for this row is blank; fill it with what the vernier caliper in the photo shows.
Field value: 18.3 mm
